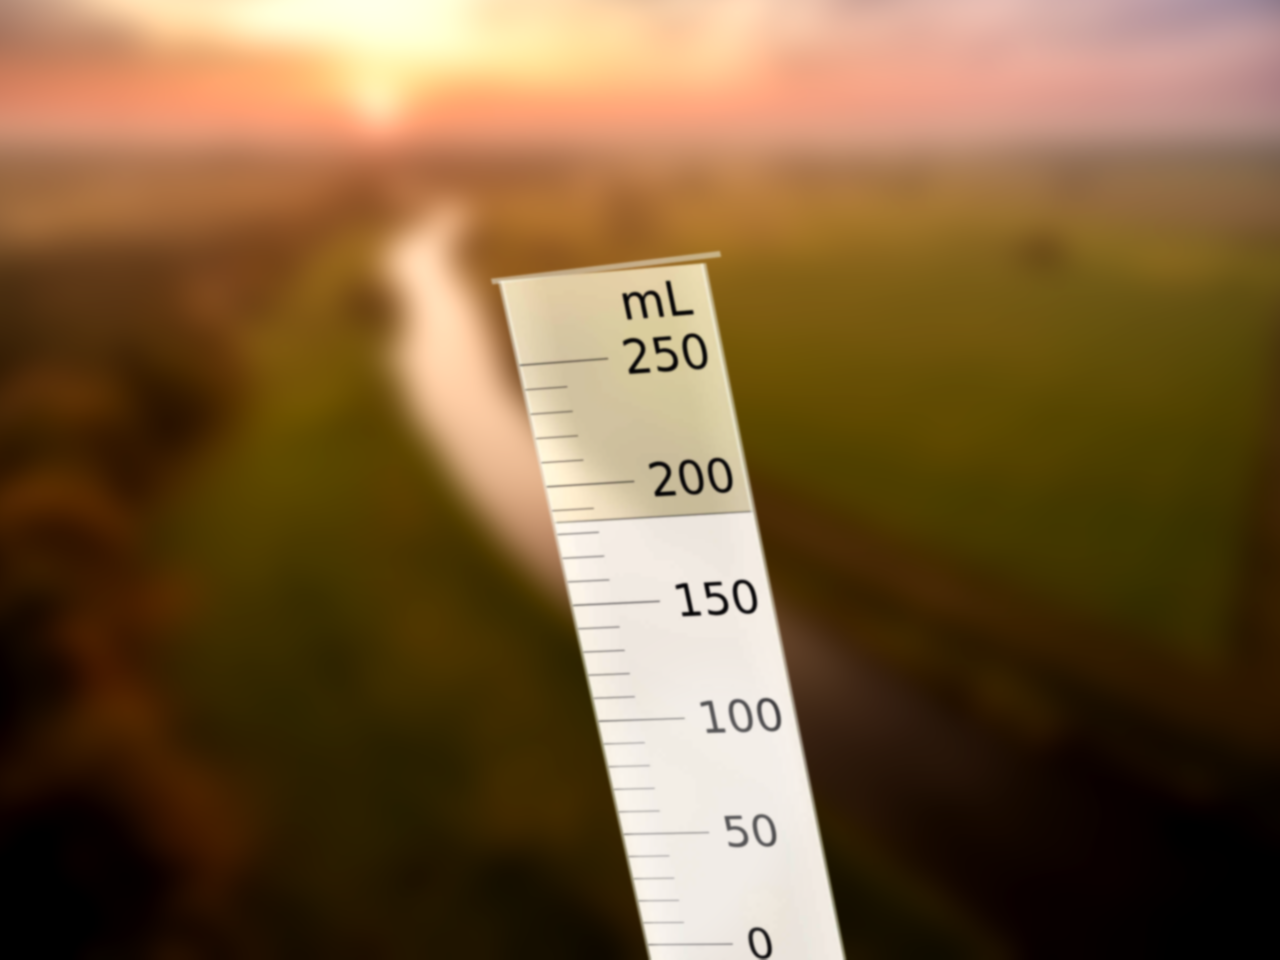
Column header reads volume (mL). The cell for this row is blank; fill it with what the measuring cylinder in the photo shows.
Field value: 185 mL
